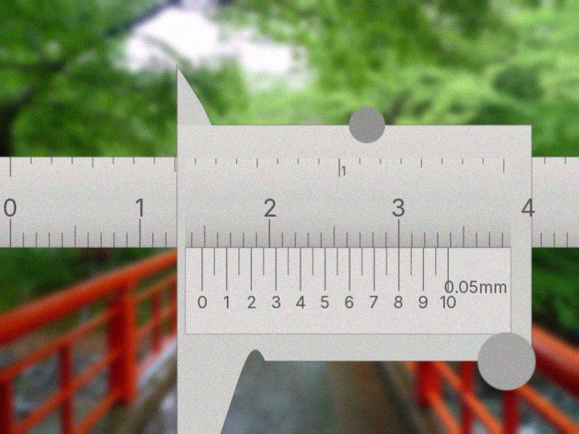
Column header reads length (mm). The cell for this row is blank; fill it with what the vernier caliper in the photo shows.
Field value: 14.8 mm
